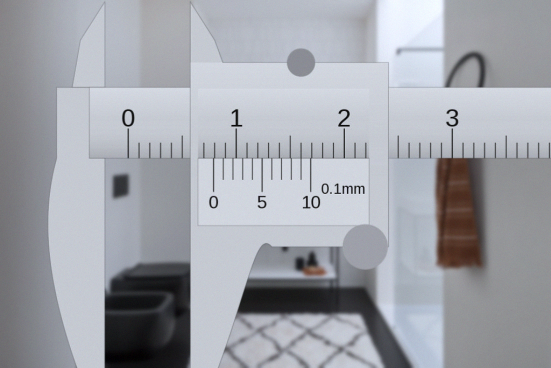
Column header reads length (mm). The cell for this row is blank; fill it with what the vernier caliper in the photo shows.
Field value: 7.9 mm
